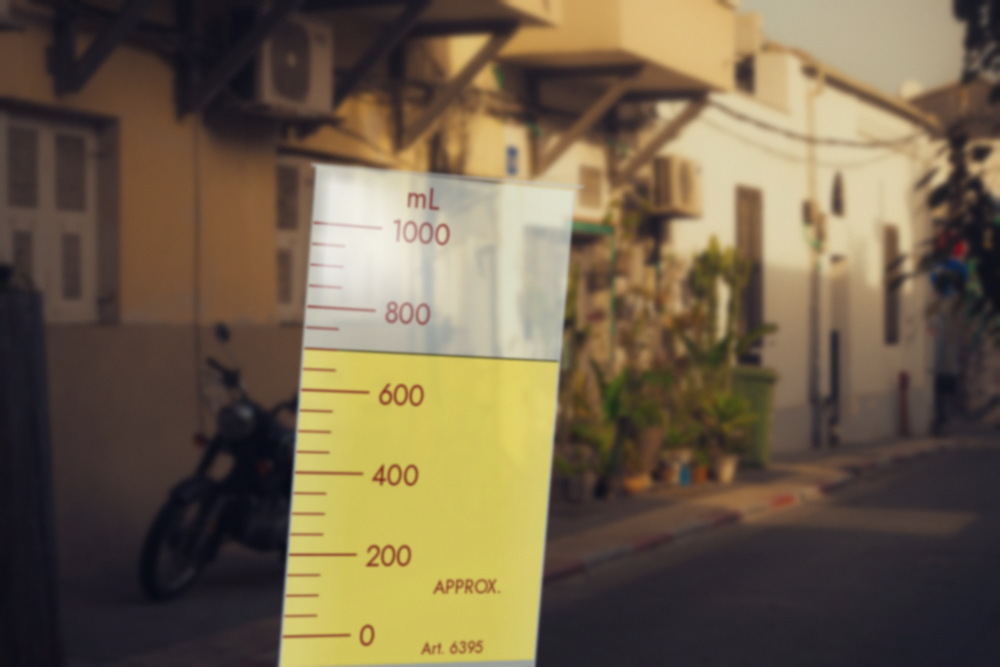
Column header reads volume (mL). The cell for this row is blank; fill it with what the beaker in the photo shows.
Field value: 700 mL
